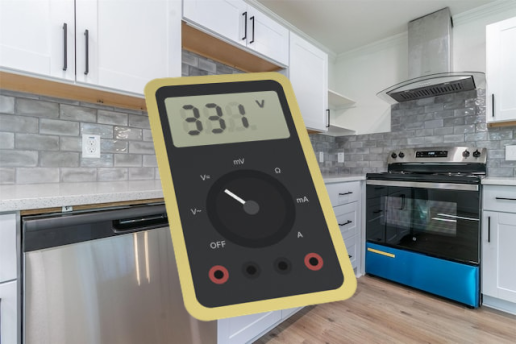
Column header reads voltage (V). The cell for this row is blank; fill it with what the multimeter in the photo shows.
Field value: 331 V
